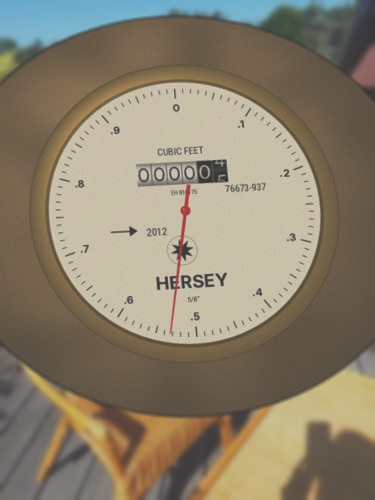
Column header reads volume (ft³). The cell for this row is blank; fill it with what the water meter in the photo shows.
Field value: 4.53 ft³
